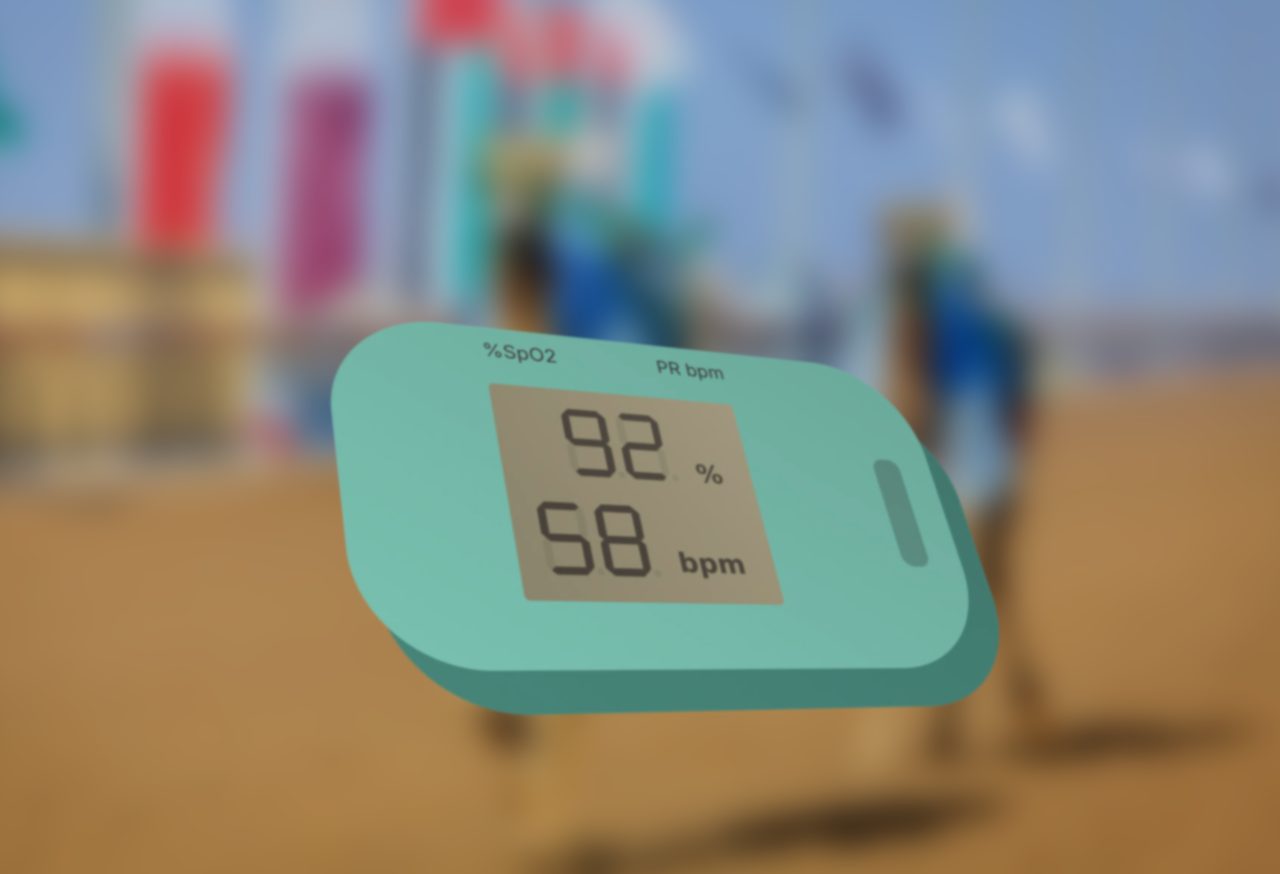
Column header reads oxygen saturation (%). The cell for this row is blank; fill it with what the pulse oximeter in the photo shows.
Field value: 92 %
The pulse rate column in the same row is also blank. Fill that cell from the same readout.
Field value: 58 bpm
